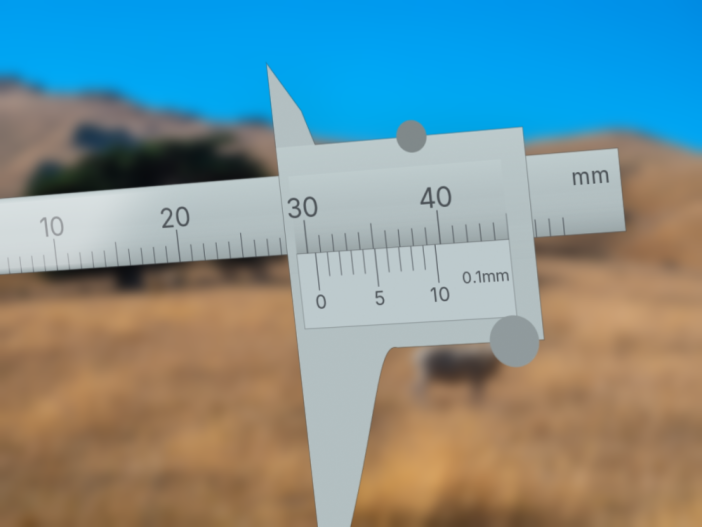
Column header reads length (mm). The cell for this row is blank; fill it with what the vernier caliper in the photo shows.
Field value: 30.6 mm
